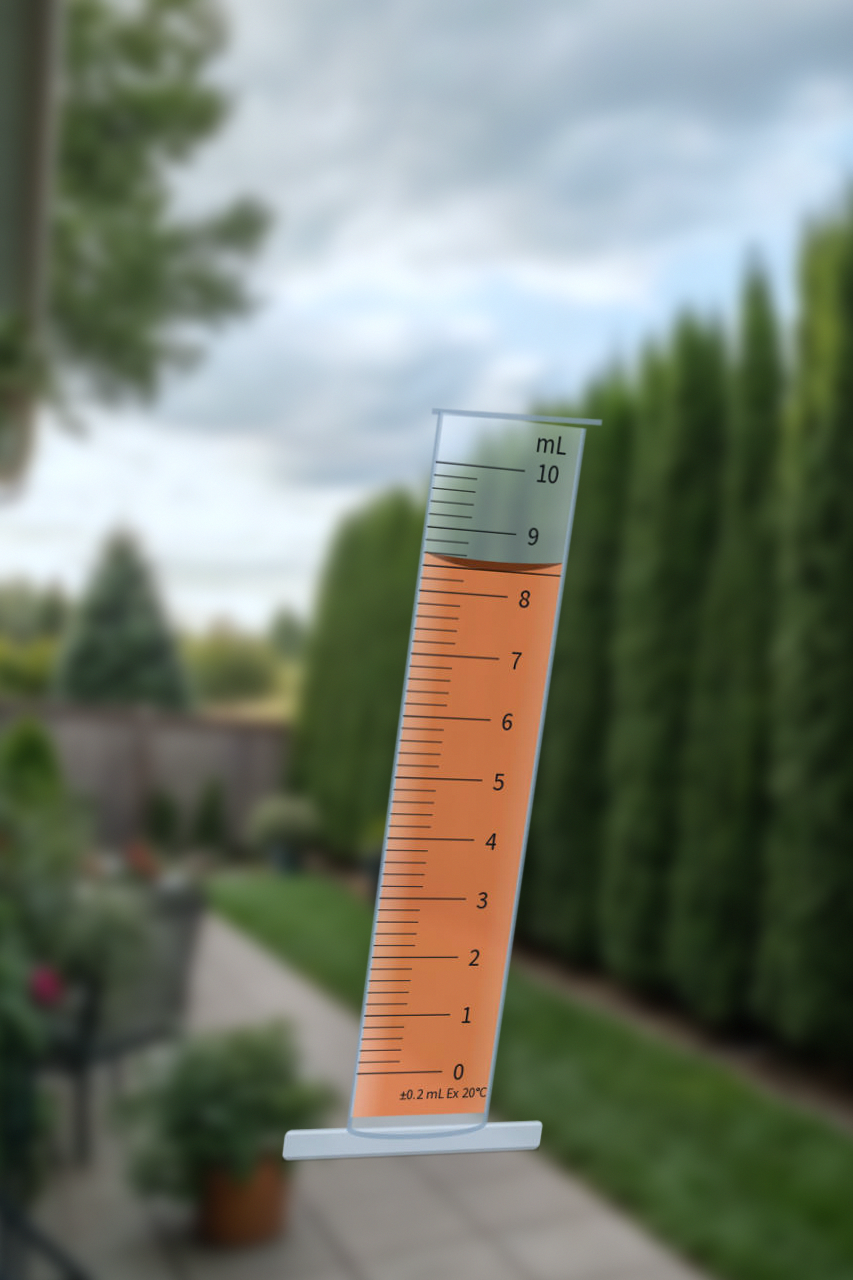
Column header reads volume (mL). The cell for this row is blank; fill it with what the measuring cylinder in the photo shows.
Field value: 8.4 mL
